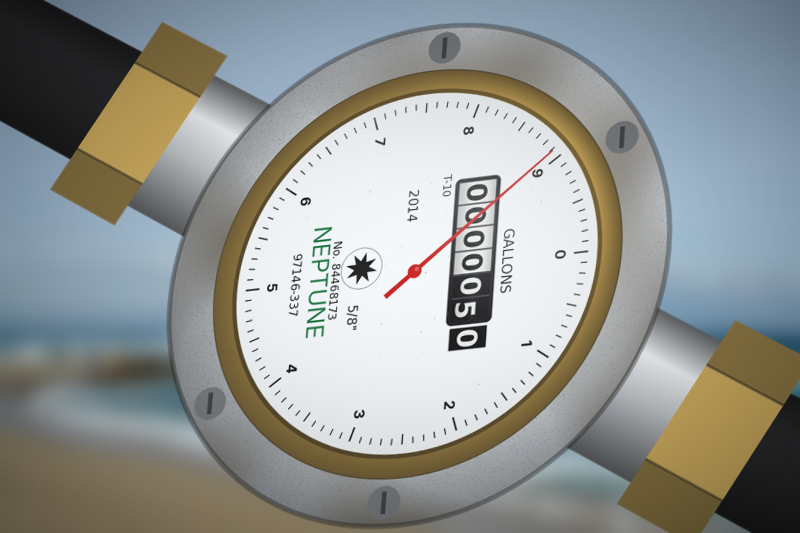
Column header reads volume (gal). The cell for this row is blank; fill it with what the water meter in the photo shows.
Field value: 48.9 gal
